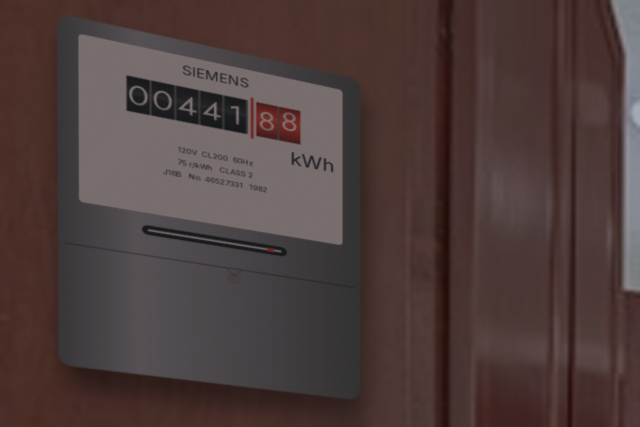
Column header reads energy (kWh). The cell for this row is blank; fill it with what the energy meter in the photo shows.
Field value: 441.88 kWh
